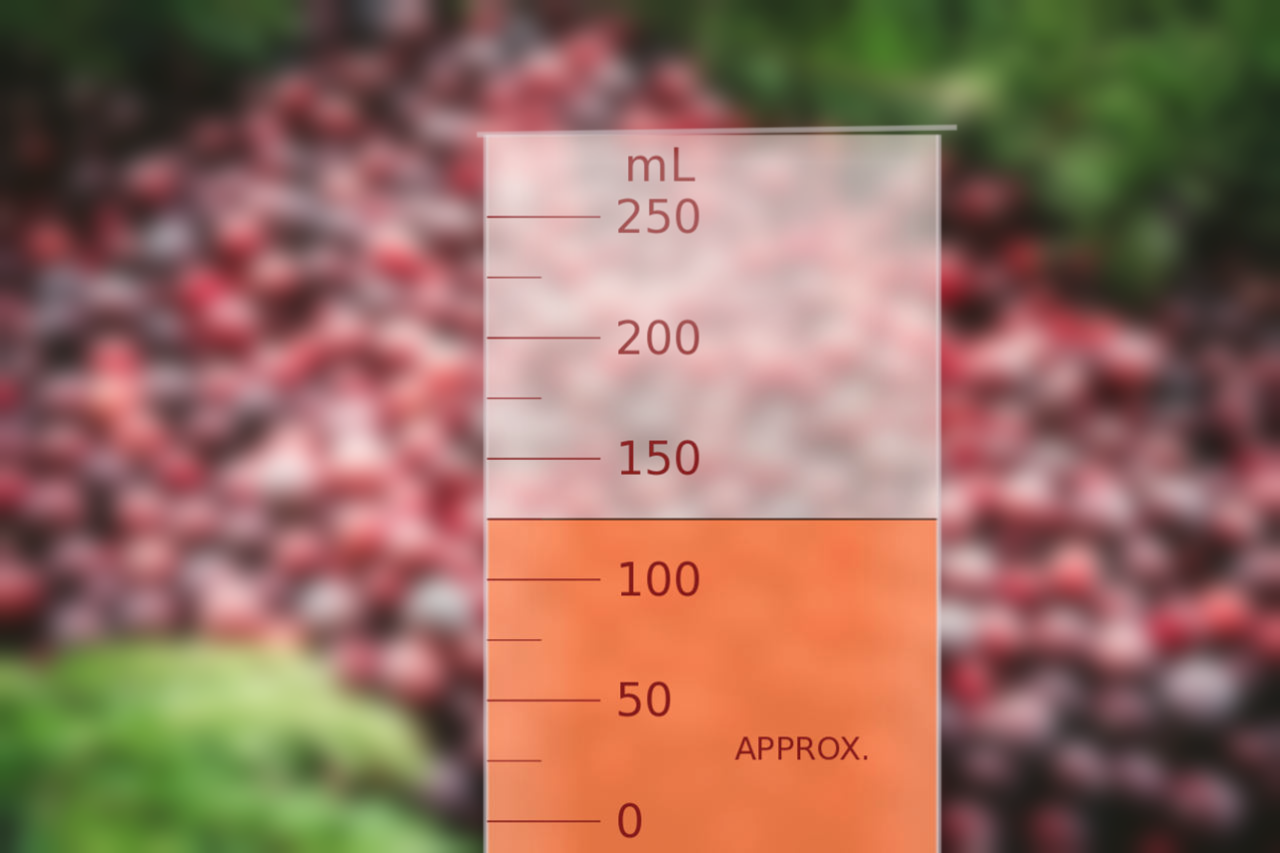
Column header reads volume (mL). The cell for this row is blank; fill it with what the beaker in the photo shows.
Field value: 125 mL
